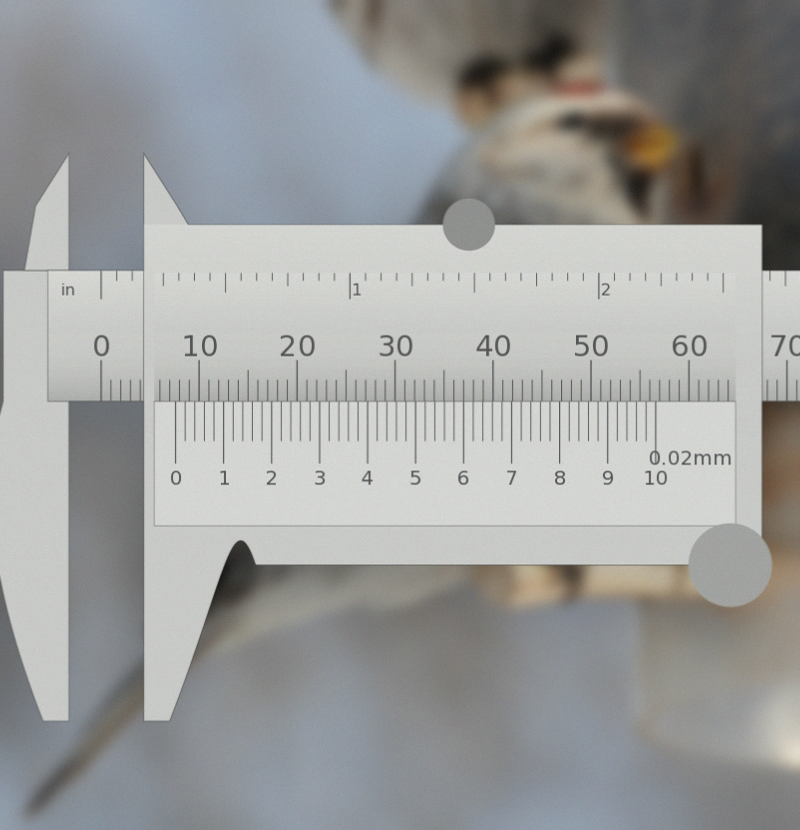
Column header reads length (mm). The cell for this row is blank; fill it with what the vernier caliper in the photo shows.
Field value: 7.6 mm
